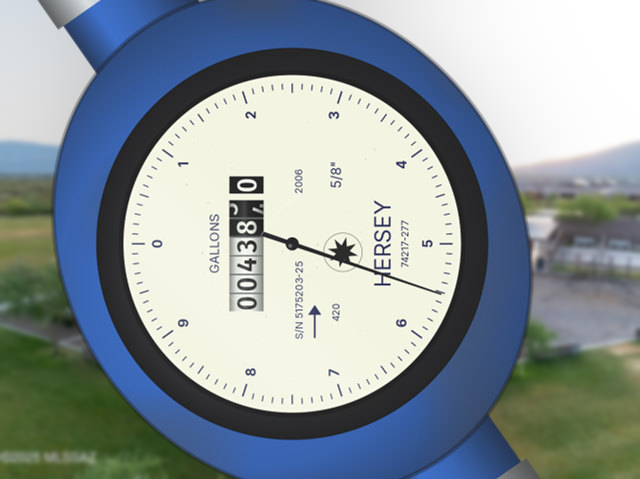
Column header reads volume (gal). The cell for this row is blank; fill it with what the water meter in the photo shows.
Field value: 43835.5 gal
